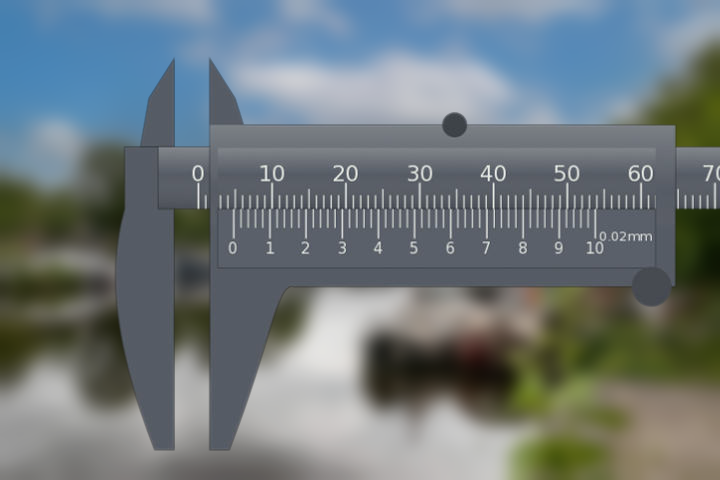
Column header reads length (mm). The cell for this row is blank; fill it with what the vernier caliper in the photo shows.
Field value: 4.8 mm
